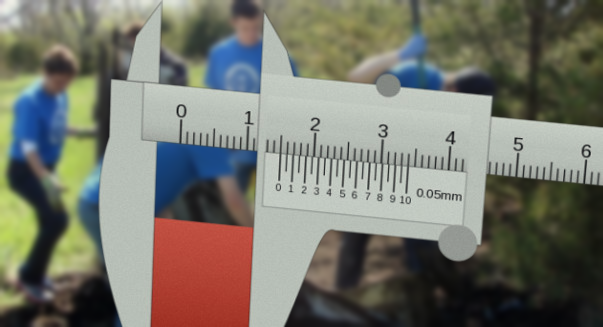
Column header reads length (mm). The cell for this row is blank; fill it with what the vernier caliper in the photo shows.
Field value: 15.0 mm
